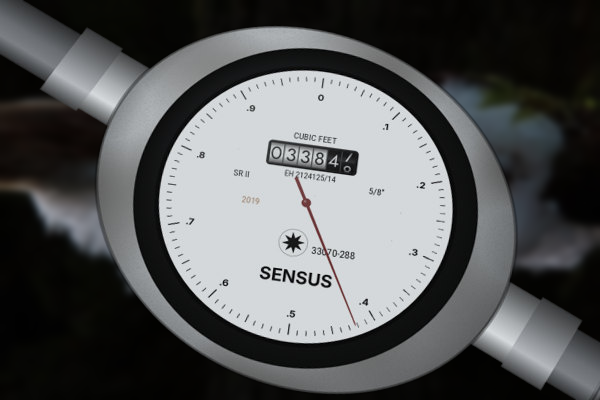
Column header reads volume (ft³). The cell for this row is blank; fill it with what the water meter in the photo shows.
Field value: 33847.42 ft³
